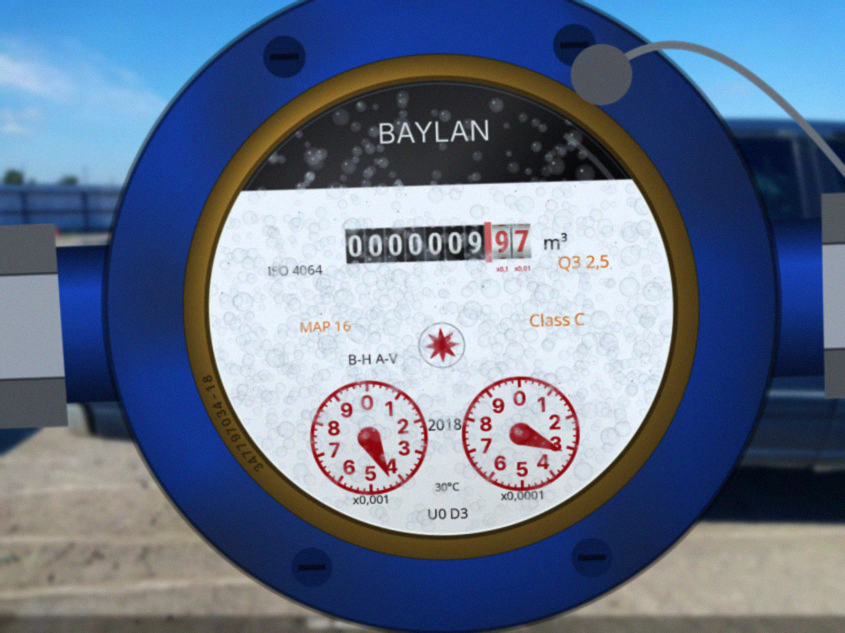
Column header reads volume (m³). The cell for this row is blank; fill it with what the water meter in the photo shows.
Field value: 9.9743 m³
